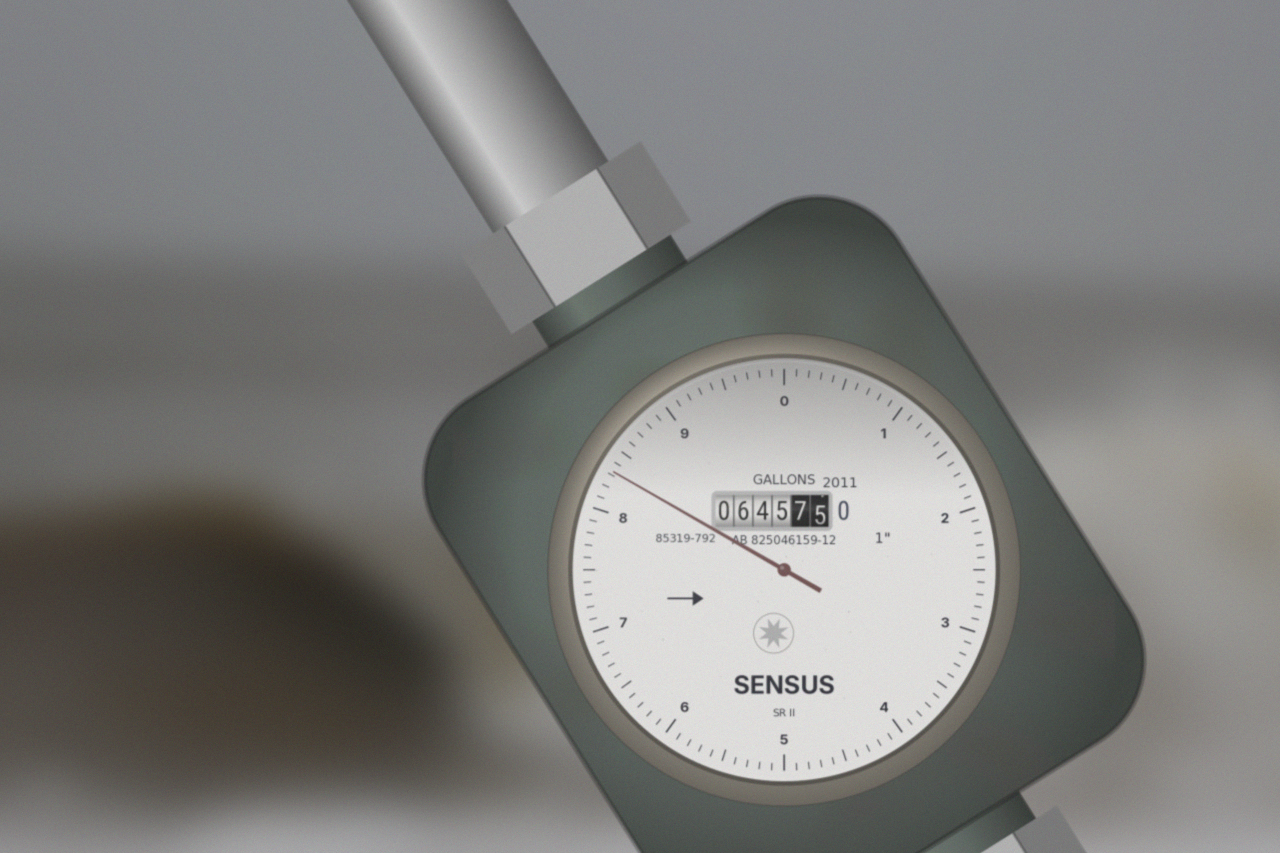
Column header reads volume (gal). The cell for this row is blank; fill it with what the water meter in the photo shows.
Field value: 645748.3 gal
